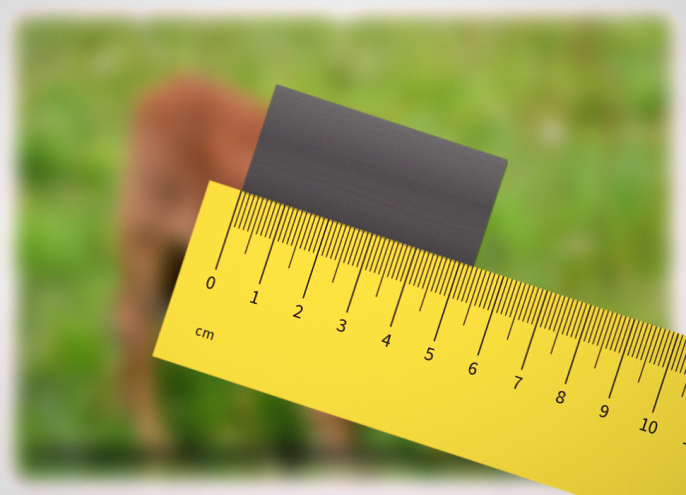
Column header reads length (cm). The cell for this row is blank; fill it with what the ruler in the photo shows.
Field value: 5.3 cm
